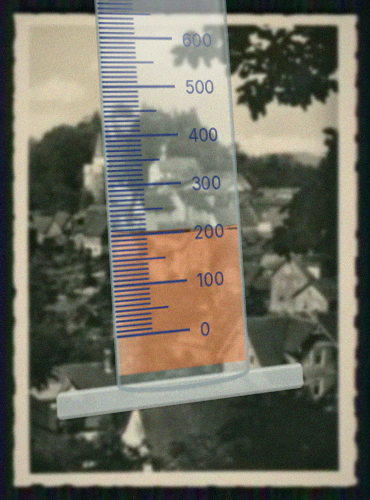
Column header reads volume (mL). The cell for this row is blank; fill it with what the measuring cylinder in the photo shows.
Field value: 200 mL
